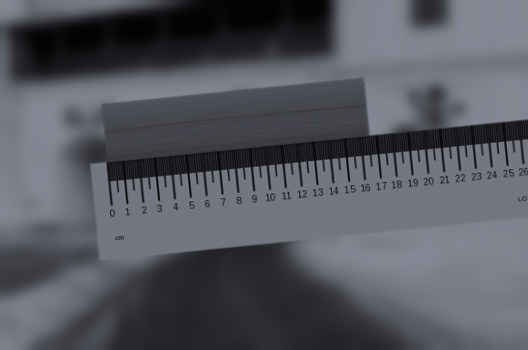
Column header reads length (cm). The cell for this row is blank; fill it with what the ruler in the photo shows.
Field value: 16.5 cm
